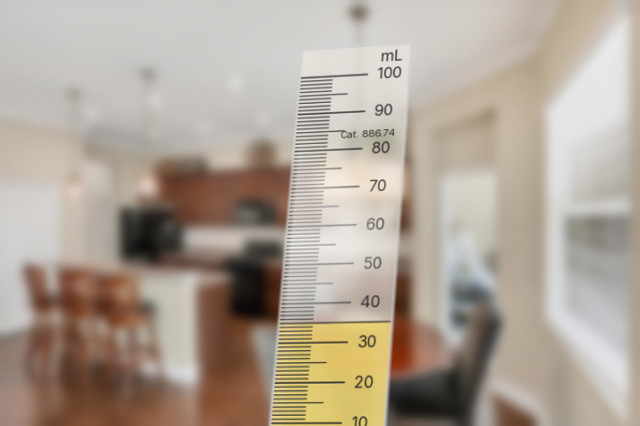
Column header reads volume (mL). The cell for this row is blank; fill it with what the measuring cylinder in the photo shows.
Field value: 35 mL
